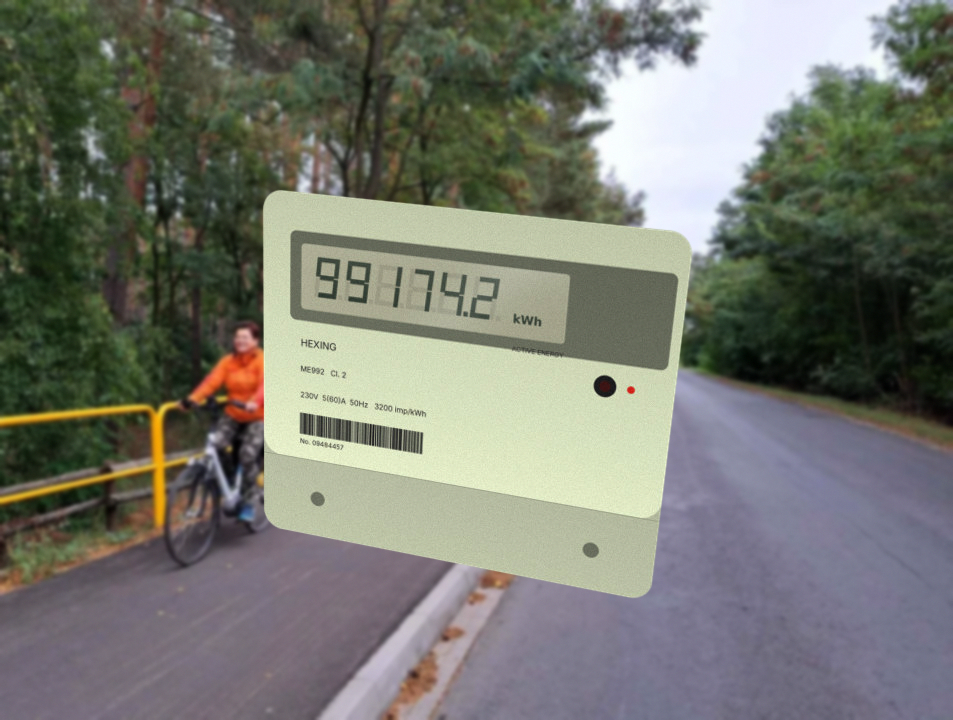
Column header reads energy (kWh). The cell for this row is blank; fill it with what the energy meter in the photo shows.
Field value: 99174.2 kWh
